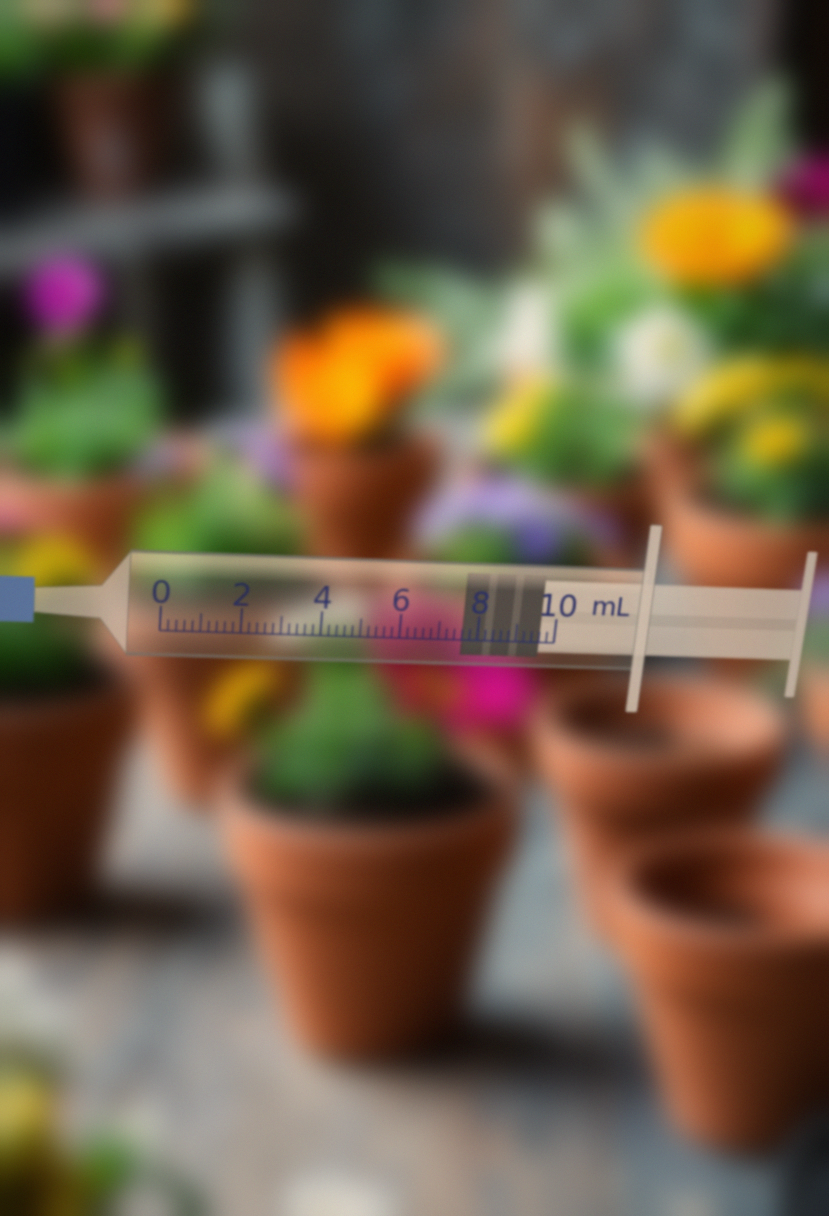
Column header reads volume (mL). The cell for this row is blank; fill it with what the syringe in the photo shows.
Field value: 7.6 mL
